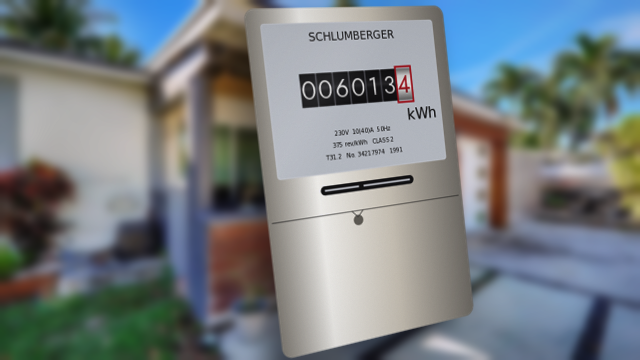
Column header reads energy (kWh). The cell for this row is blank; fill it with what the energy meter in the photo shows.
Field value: 6013.4 kWh
